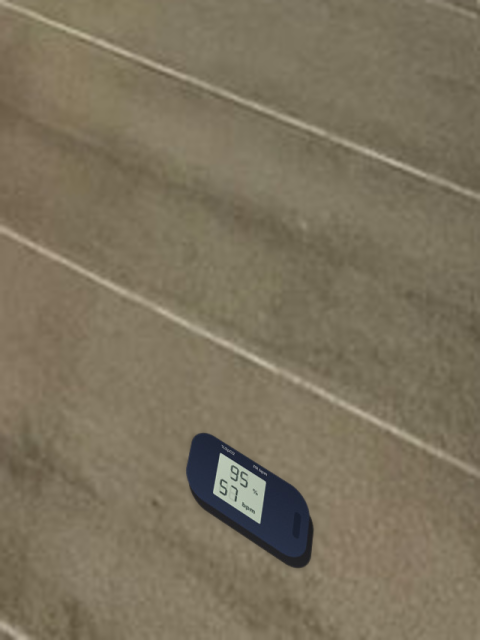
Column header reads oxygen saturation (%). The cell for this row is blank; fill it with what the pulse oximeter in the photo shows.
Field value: 95 %
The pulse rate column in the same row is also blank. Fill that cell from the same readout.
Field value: 57 bpm
